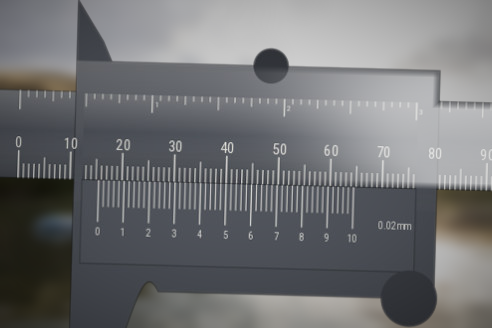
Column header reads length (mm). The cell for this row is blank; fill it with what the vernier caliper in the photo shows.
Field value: 15.5 mm
